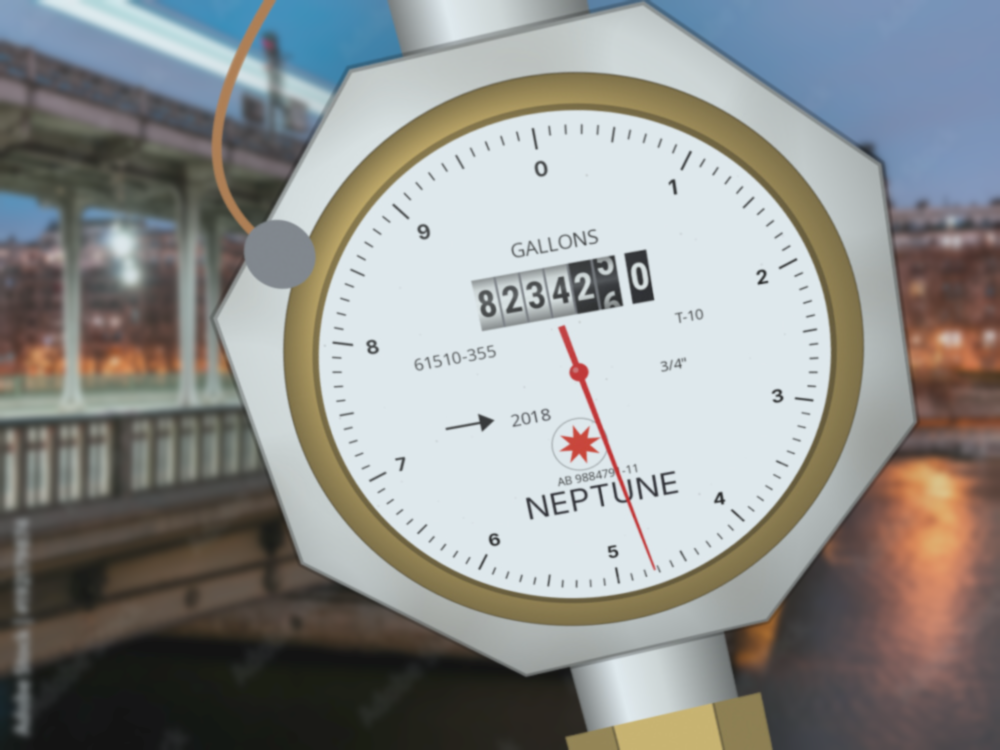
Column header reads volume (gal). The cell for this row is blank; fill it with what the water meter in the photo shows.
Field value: 8234254.7 gal
